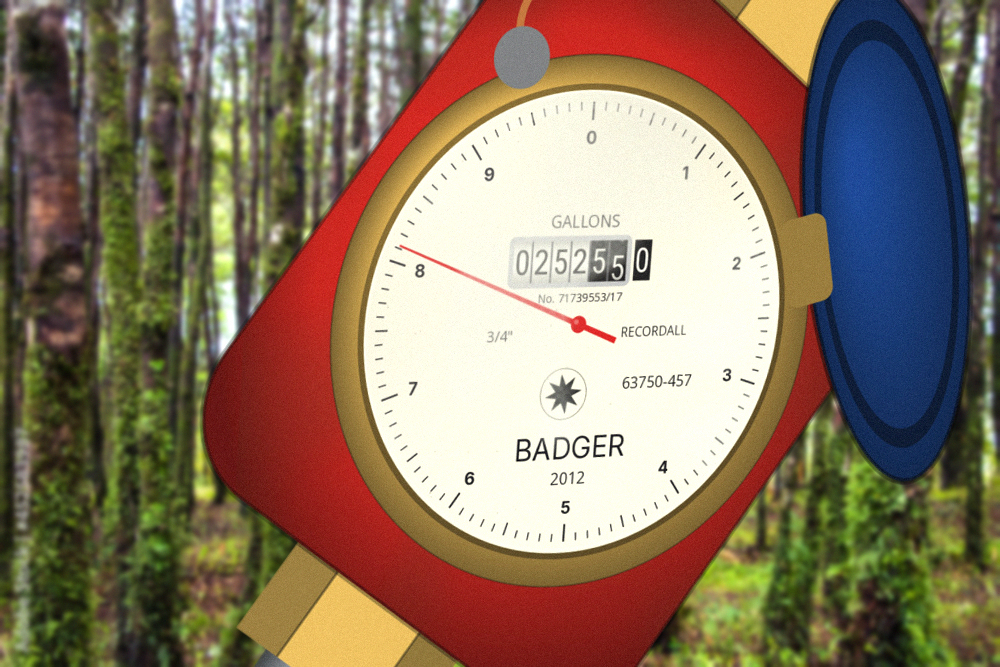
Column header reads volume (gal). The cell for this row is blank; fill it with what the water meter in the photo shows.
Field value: 252548.1 gal
